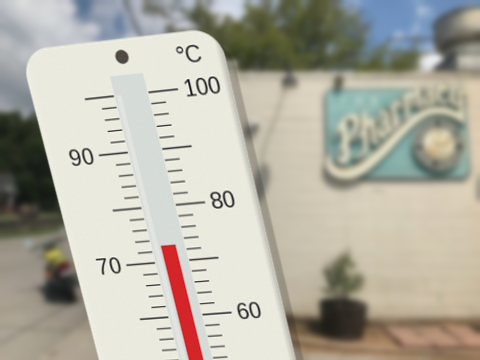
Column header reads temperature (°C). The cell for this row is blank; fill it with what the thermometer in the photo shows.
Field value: 73 °C
